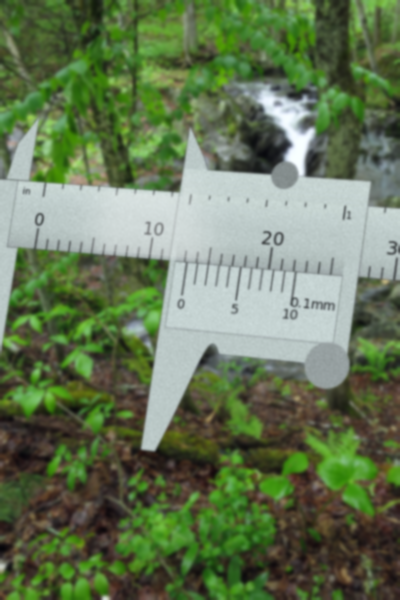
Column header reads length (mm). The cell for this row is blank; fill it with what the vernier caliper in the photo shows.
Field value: 13.2 mm
